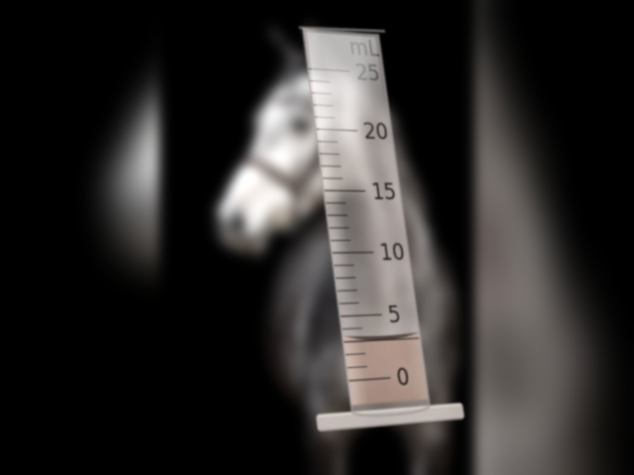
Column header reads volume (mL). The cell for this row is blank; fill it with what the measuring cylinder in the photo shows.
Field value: 3 mL
